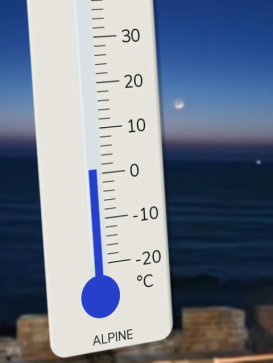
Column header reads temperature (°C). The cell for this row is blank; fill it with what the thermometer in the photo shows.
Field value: 1 °C
